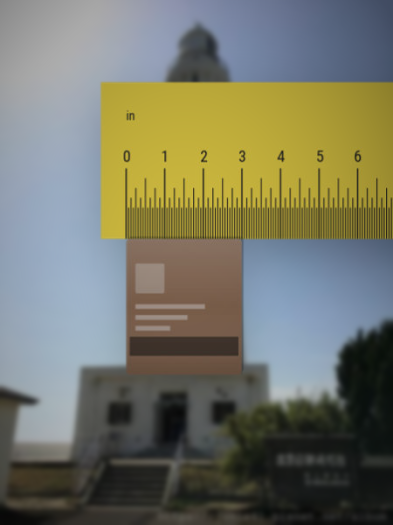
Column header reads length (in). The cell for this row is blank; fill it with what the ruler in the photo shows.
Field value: 3 in
